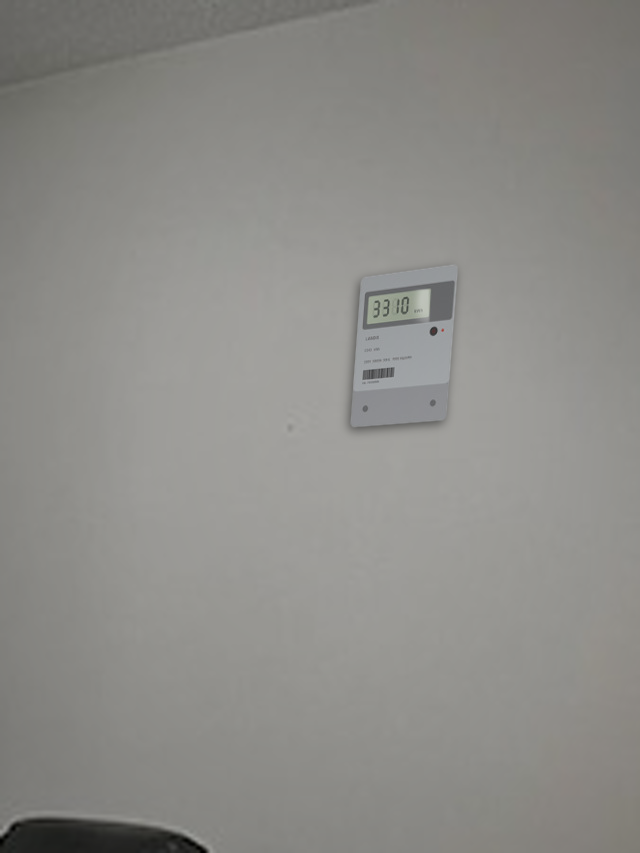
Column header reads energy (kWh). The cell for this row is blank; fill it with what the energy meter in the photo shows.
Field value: 3310 kWh
